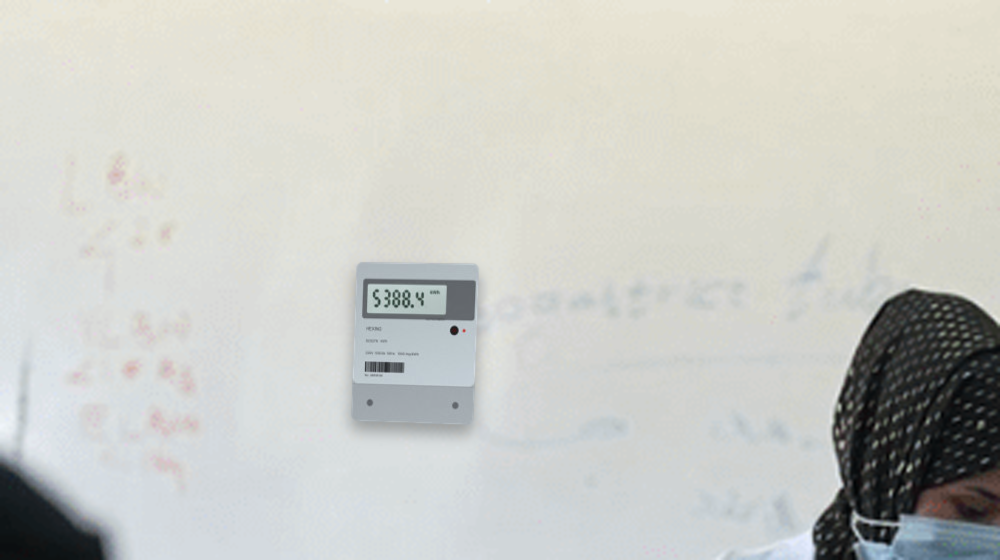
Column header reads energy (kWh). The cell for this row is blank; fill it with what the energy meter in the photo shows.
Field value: 5388.4 kWh
